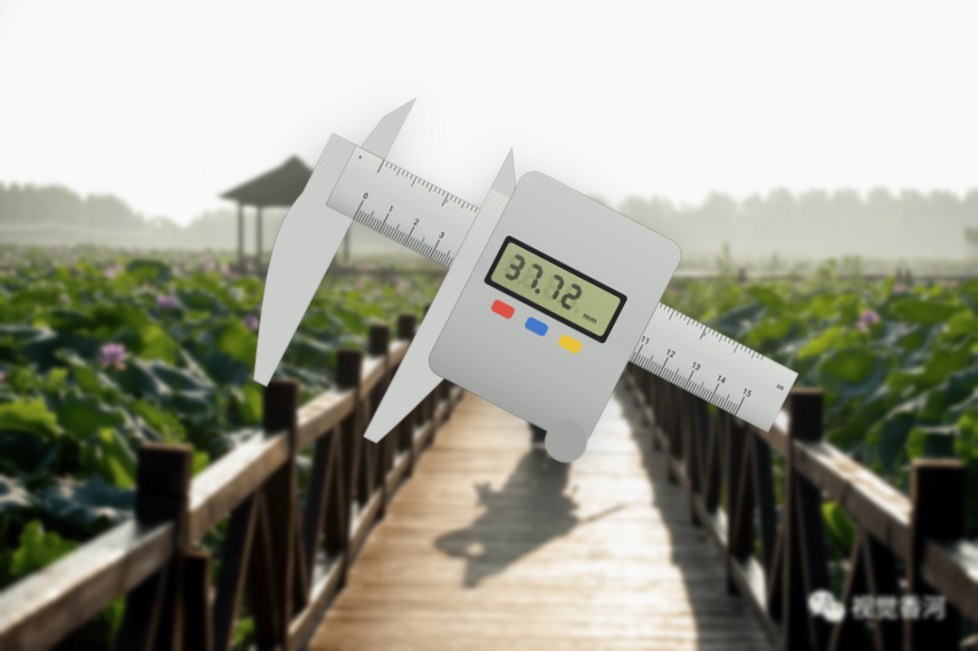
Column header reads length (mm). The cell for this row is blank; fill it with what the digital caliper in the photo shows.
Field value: 37.72 mm
